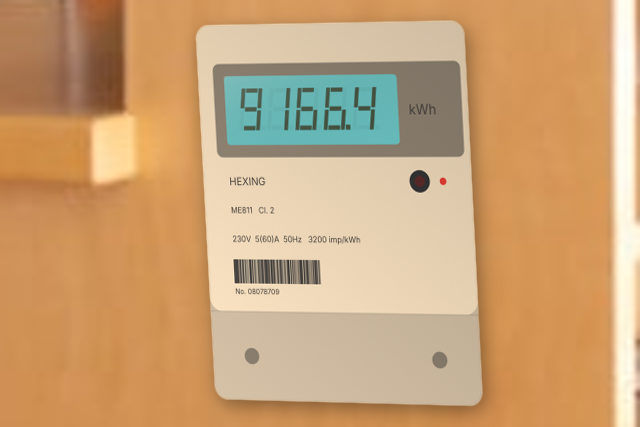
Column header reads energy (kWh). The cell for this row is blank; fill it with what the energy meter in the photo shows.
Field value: 9166.4 kWh
